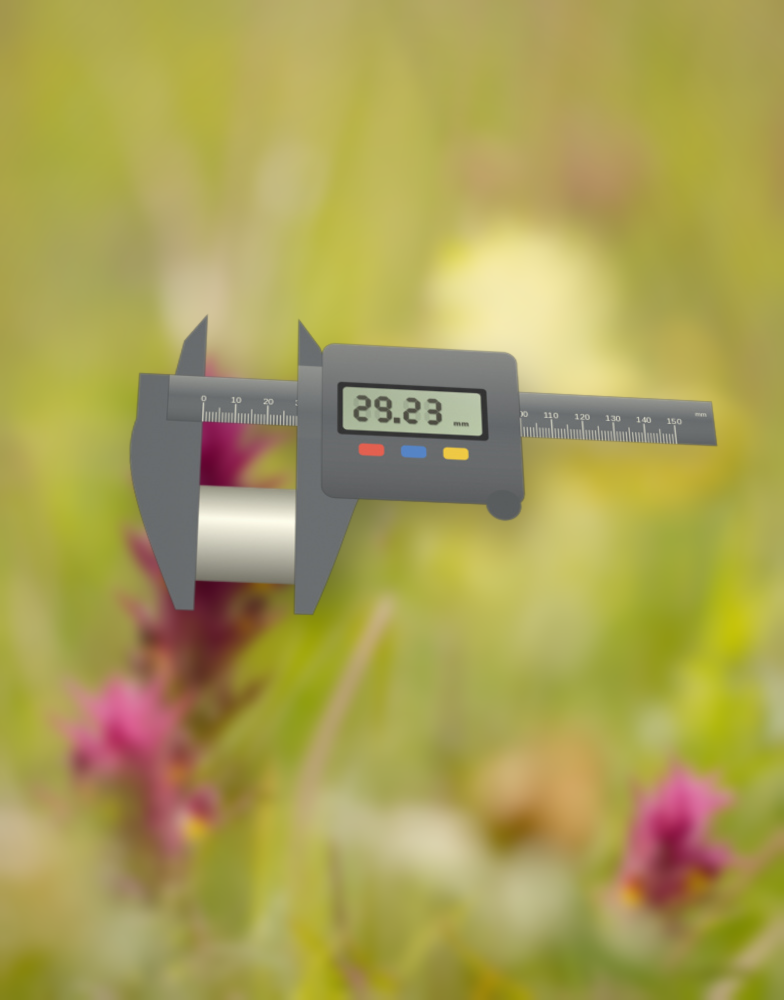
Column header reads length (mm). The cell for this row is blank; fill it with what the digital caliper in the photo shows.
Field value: 29.23 mm
